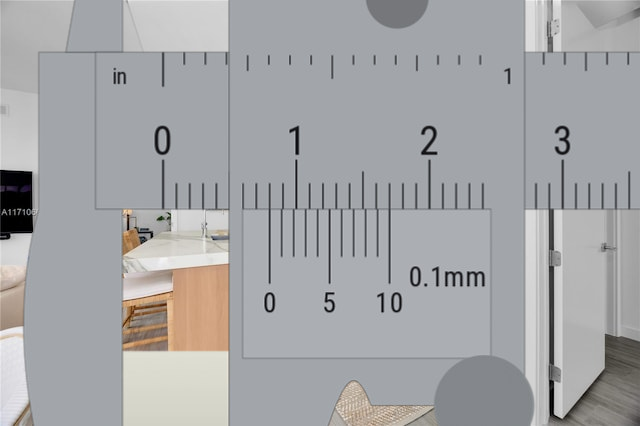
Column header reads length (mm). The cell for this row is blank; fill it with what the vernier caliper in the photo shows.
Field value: 8.0 mm
